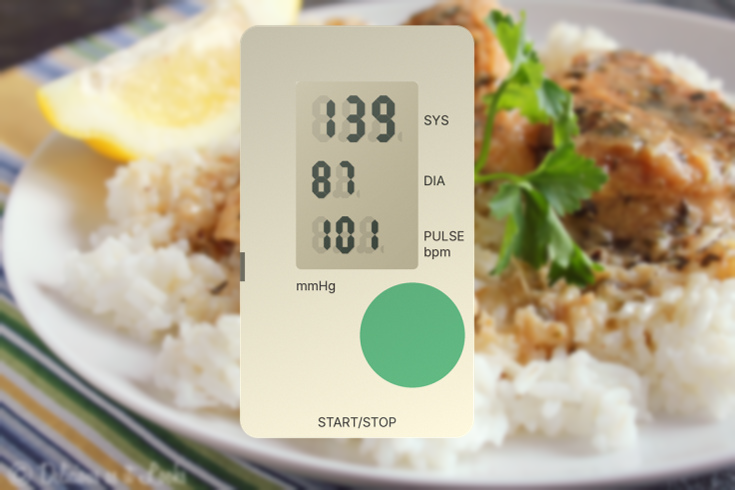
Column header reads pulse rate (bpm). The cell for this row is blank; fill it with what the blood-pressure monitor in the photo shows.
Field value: 101 bpm
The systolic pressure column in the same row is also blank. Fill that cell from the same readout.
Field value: 139 mmHg
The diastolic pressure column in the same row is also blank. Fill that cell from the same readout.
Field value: 87 mmHg
